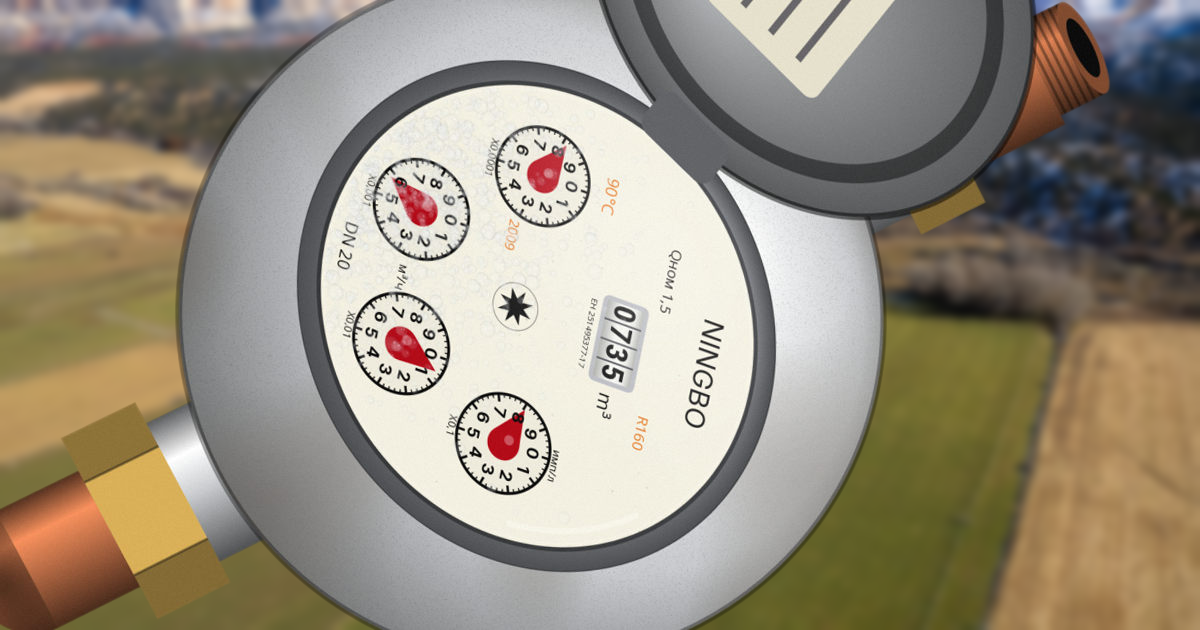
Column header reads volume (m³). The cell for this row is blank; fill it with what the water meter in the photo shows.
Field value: 735.8058 m³
